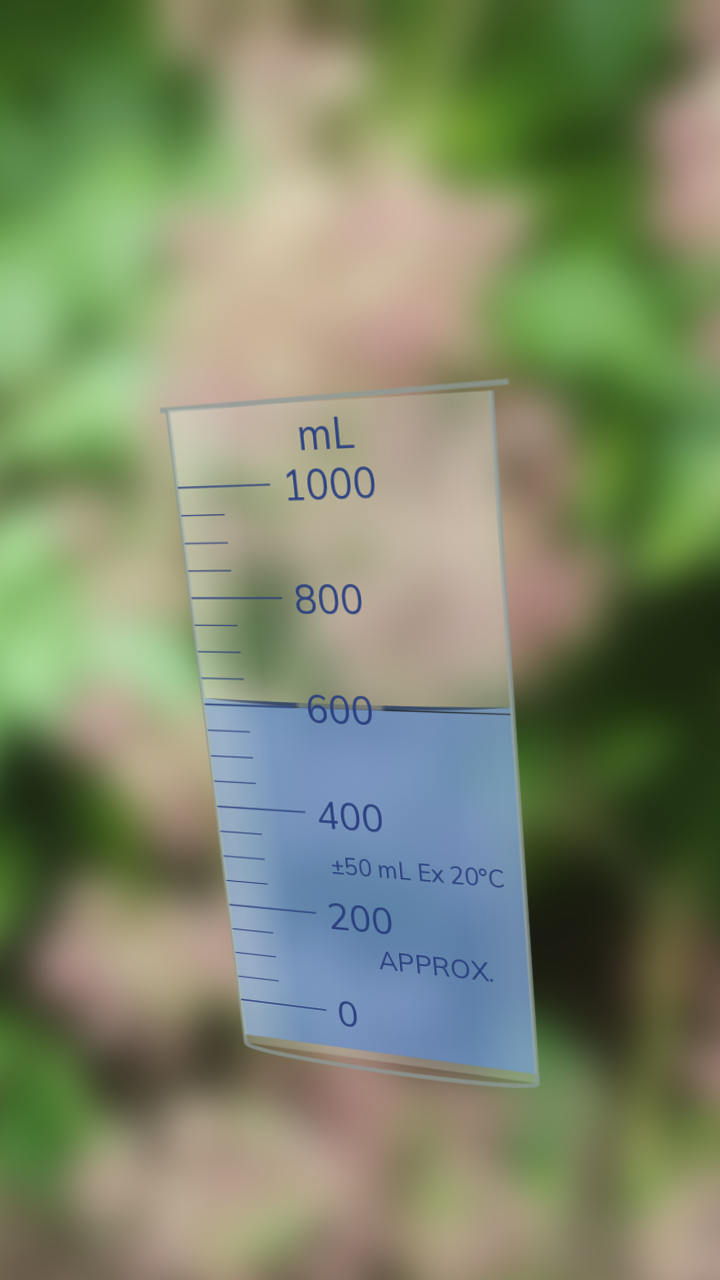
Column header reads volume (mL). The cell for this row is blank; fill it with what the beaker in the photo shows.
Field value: 600 mL
